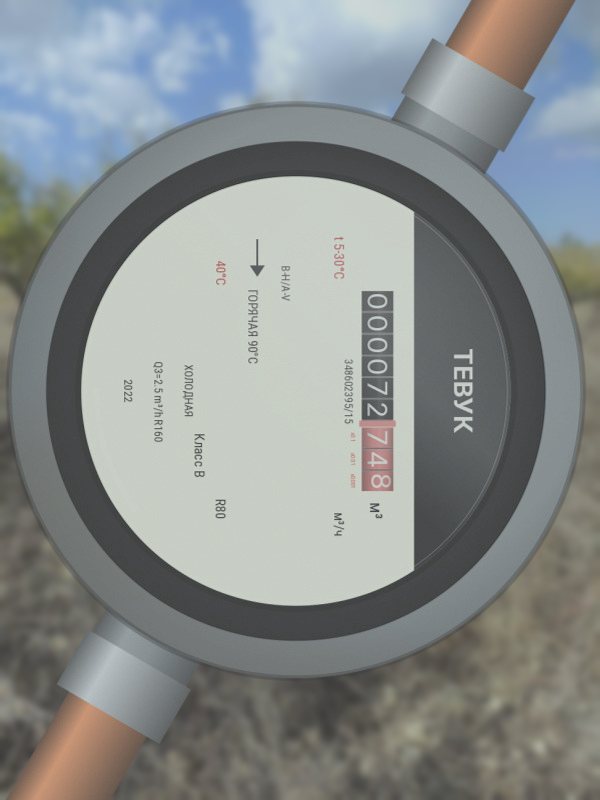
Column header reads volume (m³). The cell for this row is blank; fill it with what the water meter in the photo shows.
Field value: 72.748 m³
